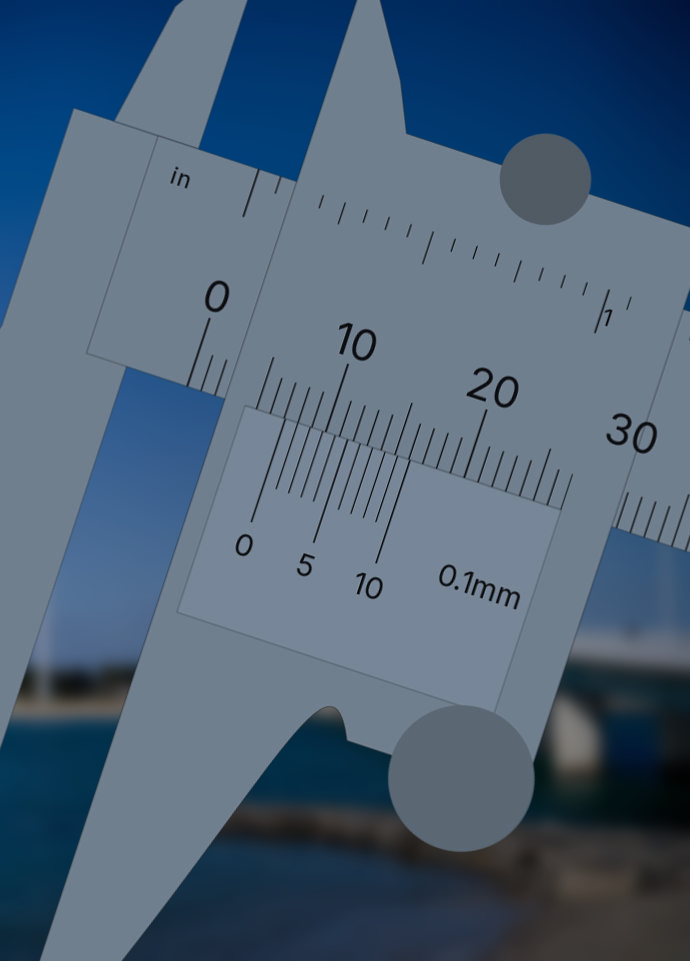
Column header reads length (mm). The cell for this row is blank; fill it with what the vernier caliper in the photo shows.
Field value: 7.1 mm
